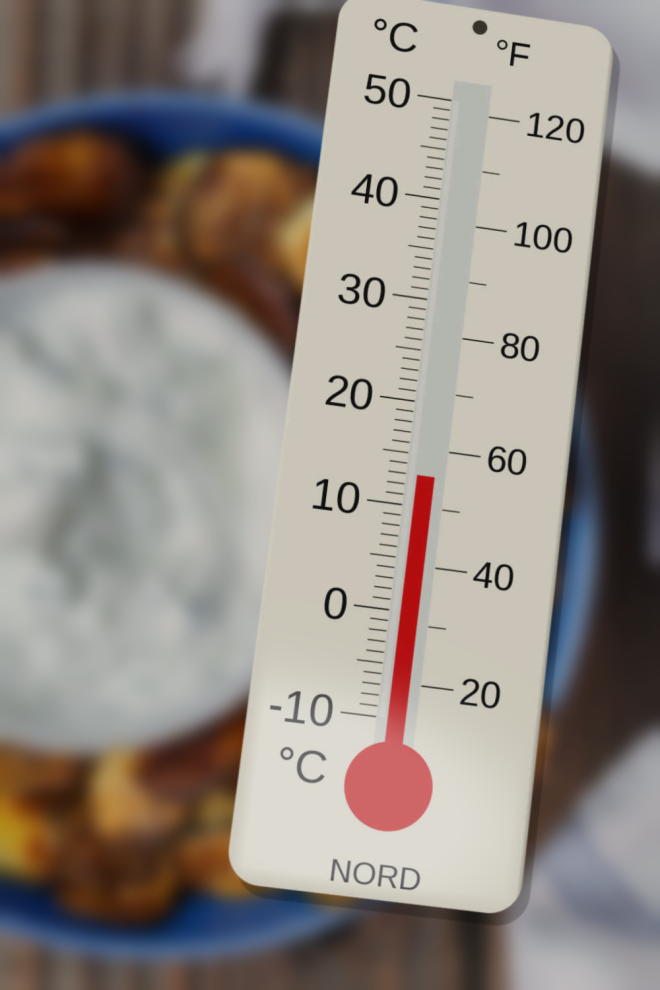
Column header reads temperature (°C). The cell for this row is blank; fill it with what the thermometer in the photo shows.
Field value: 13 °C
